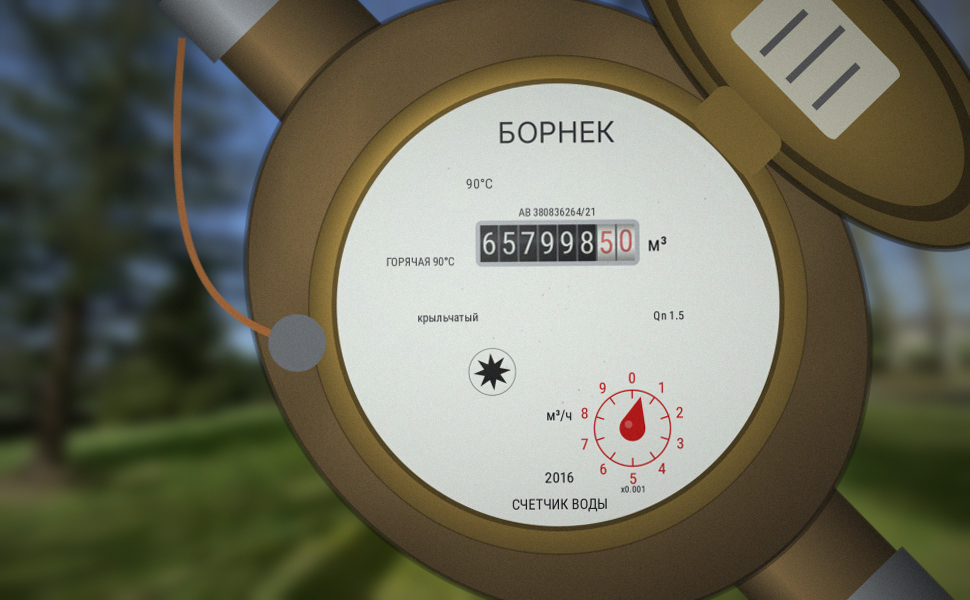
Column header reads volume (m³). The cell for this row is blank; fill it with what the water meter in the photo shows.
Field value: 657998.500 m³
